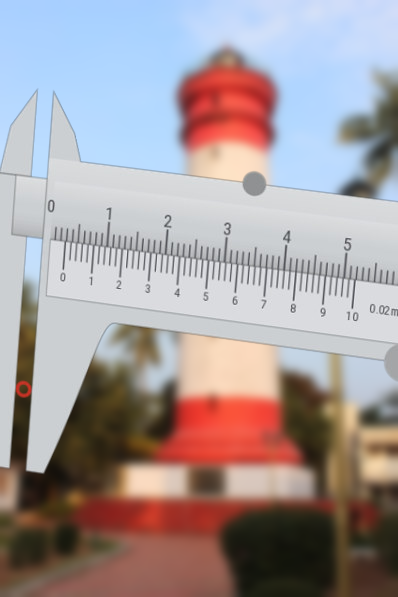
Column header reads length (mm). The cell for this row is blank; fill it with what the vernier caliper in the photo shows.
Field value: 2.8 mm
